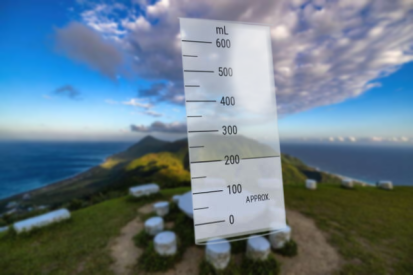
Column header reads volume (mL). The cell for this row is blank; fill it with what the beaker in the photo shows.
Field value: 200 mL
